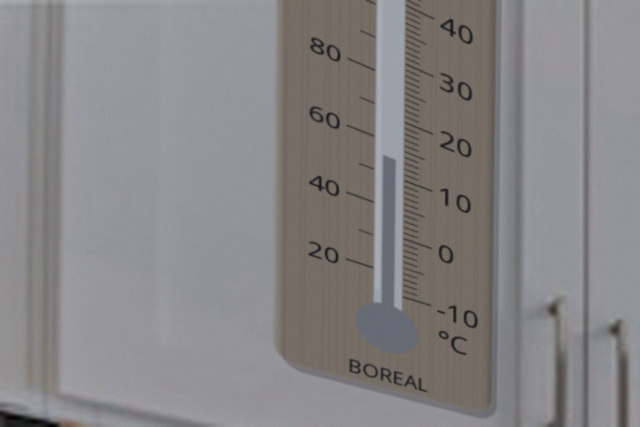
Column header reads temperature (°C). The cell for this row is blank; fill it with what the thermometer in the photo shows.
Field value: 13 °C
